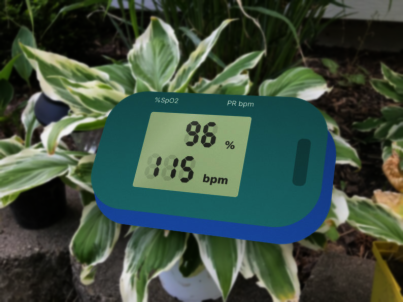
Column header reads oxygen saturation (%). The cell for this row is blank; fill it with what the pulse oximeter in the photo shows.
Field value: 96 %
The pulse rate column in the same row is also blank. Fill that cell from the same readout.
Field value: 115 bpm
